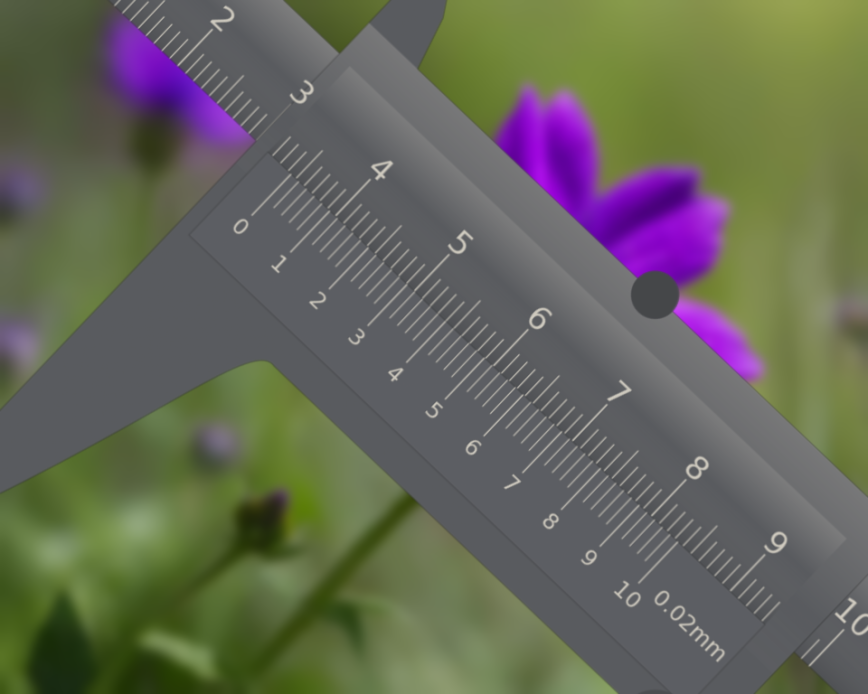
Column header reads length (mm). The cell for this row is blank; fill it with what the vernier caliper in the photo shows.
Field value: 34.4 mm
